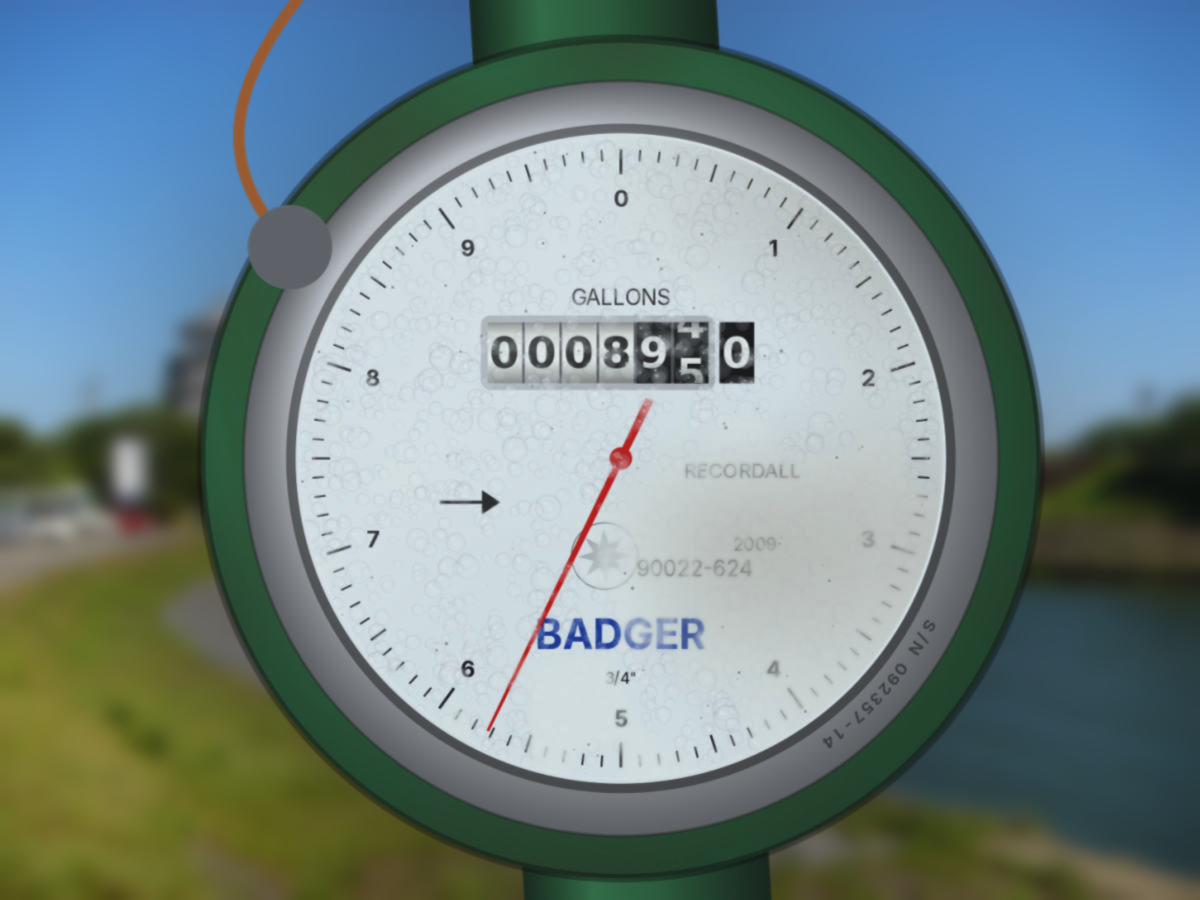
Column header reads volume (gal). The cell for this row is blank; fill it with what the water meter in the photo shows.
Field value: 8945.7 gal
